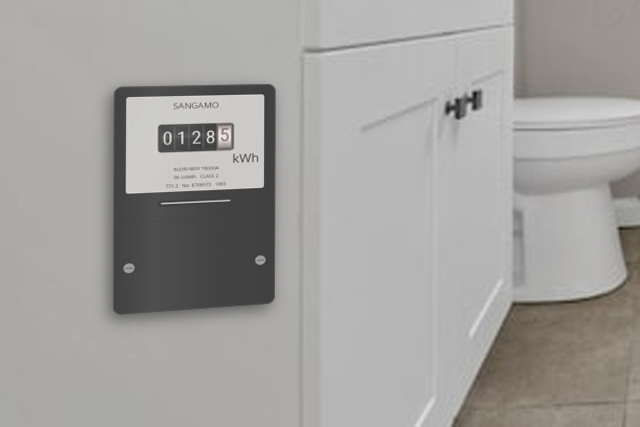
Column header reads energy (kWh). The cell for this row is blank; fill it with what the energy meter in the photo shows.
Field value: 128.5 kWh
